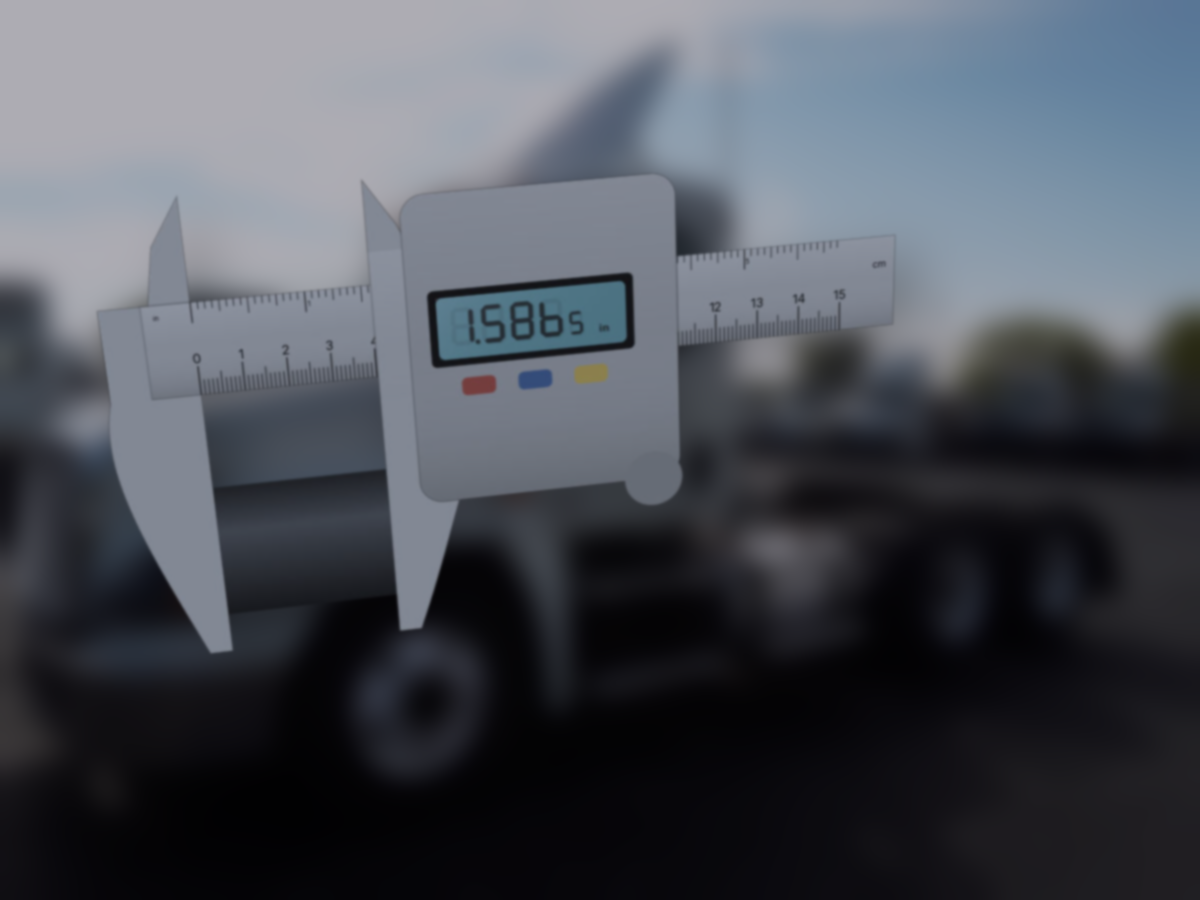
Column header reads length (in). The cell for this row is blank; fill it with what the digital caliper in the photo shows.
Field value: 1.5865 in
